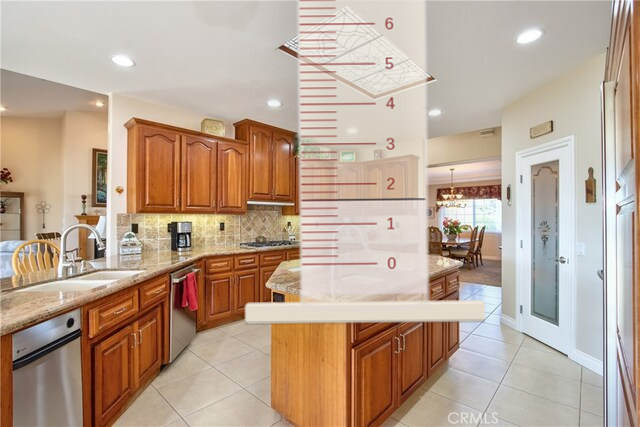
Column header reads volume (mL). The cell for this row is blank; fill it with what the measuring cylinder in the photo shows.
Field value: 1.6 mL
